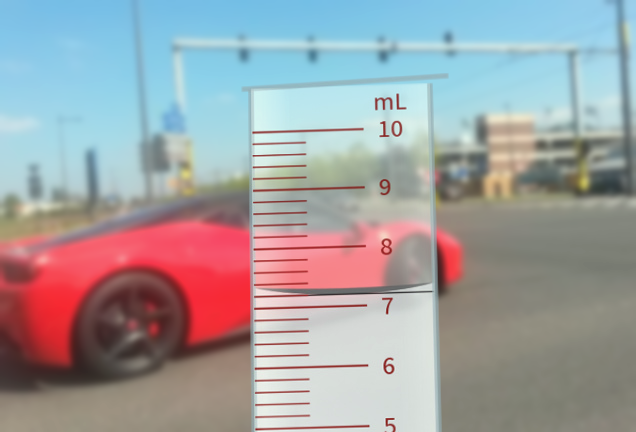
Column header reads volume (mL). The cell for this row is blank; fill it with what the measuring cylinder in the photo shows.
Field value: 7.2 mL
